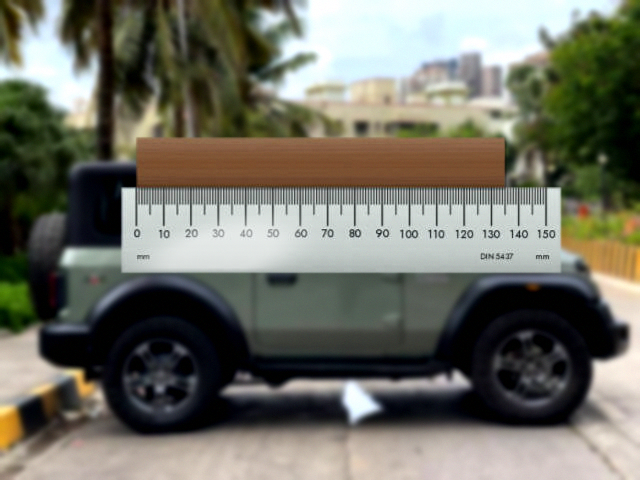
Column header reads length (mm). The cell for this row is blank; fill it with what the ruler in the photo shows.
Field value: 135 mm
